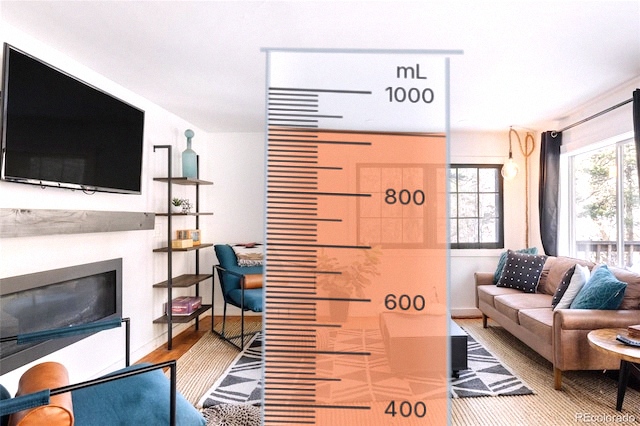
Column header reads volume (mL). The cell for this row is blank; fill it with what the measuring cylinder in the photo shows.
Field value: 920 mL
